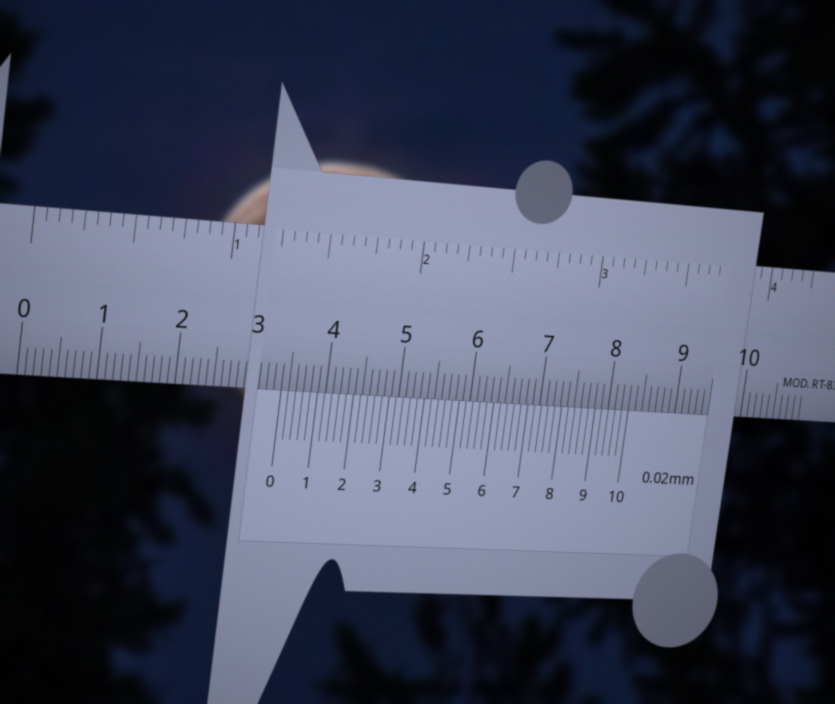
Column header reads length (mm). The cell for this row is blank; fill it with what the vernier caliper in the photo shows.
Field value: 34.0 mm
